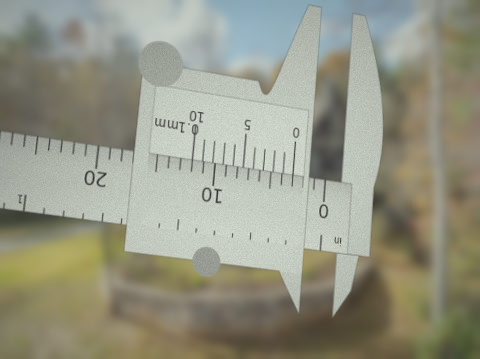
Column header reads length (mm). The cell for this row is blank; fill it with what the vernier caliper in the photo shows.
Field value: 3.0 mm
